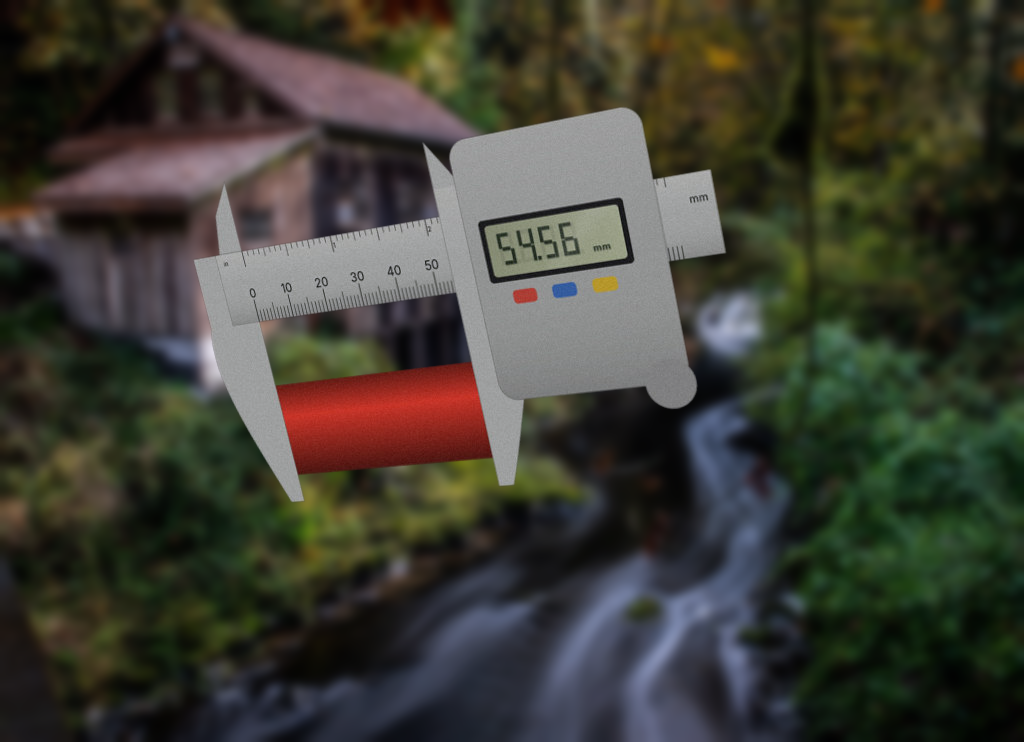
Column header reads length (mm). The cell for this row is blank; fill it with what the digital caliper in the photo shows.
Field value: 54.56 mm
